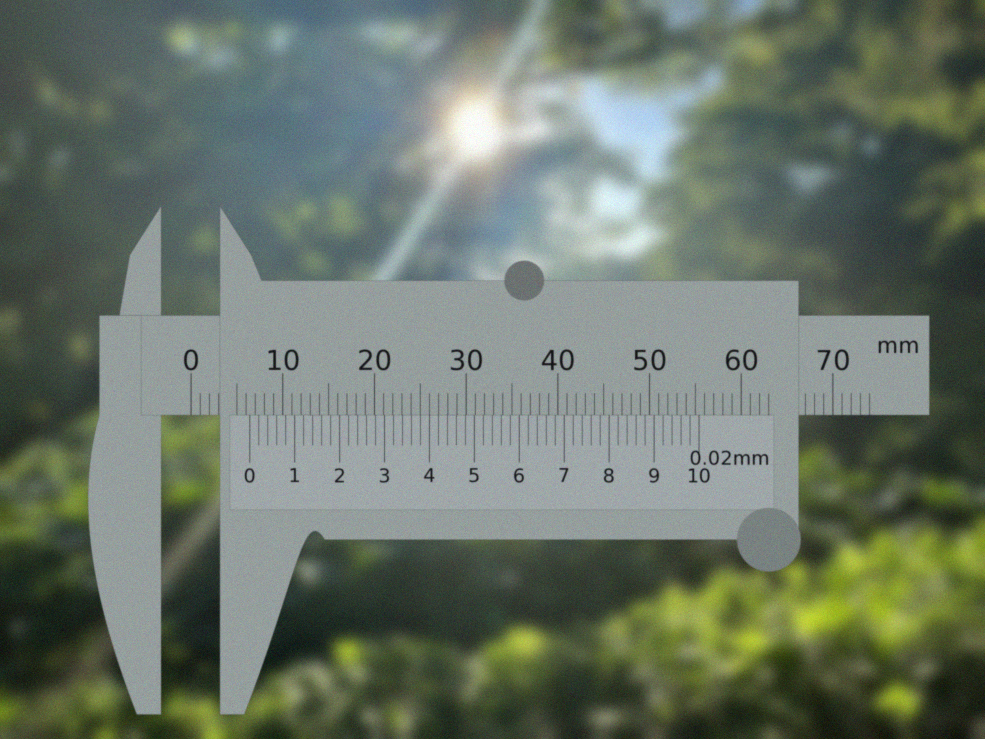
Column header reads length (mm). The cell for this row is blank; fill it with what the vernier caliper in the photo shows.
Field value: 6.4 mm
